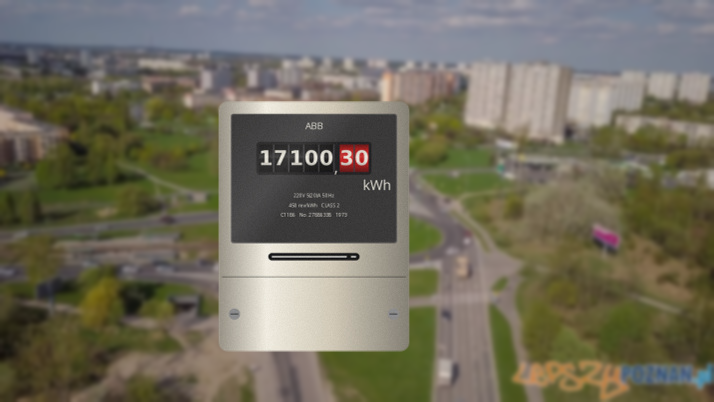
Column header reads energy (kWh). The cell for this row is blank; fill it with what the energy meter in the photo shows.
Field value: 17100.30 kWh
